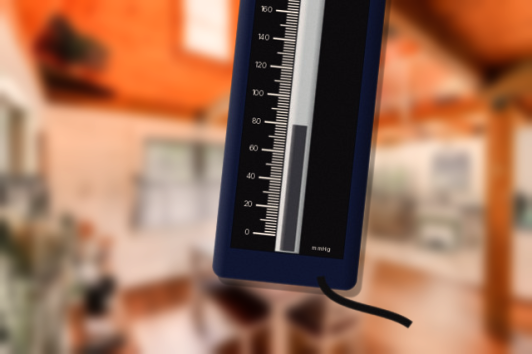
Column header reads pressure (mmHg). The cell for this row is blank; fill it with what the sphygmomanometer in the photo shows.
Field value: 80 mmHg
